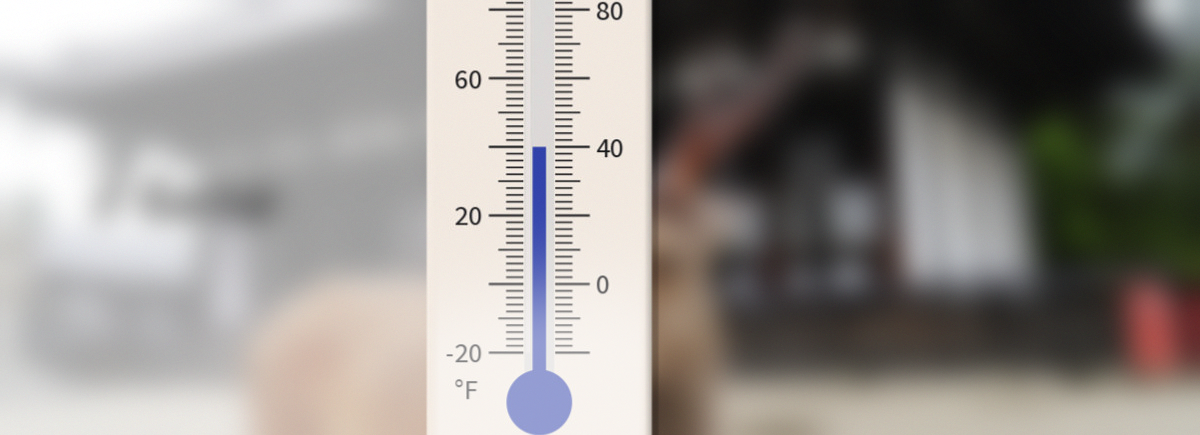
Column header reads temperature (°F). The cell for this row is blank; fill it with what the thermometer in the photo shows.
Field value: 40 °F
